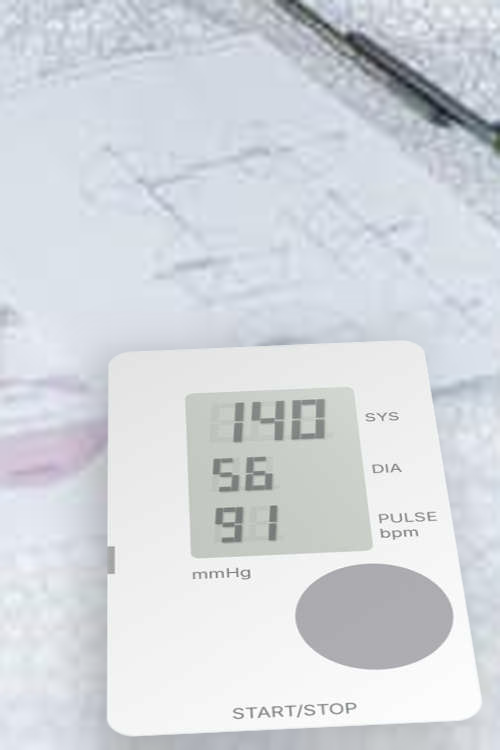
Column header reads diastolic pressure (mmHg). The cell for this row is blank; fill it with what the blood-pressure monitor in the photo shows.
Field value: 56 mmHg
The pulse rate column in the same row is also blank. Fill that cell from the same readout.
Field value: 91 bpm
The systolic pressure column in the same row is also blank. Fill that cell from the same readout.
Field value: 140 mmHg
